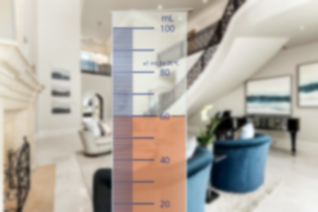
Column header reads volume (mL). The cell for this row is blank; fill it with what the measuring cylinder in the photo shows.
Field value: 60 mL
